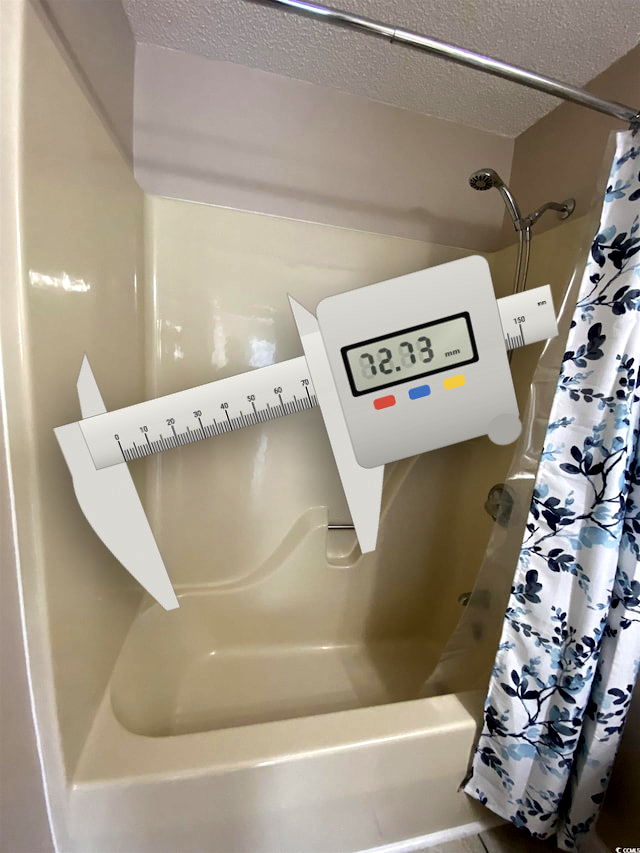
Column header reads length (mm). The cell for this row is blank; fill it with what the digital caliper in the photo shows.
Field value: 72.73 mm
